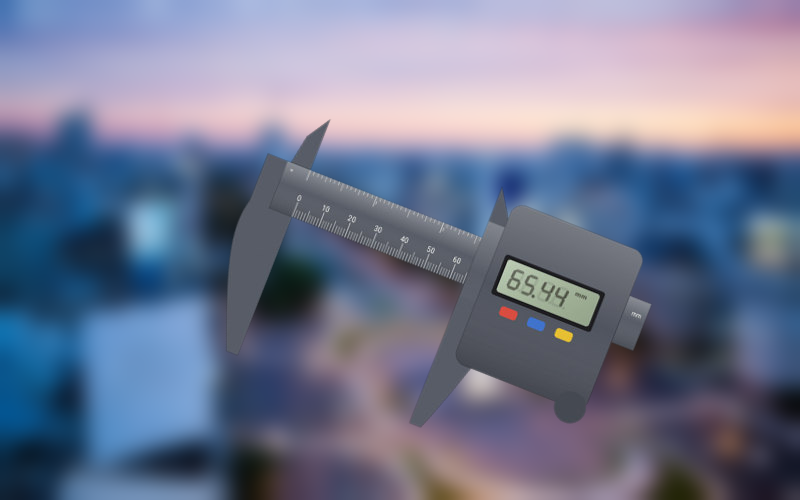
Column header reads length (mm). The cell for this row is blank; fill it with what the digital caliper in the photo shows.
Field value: 65.44 mm
